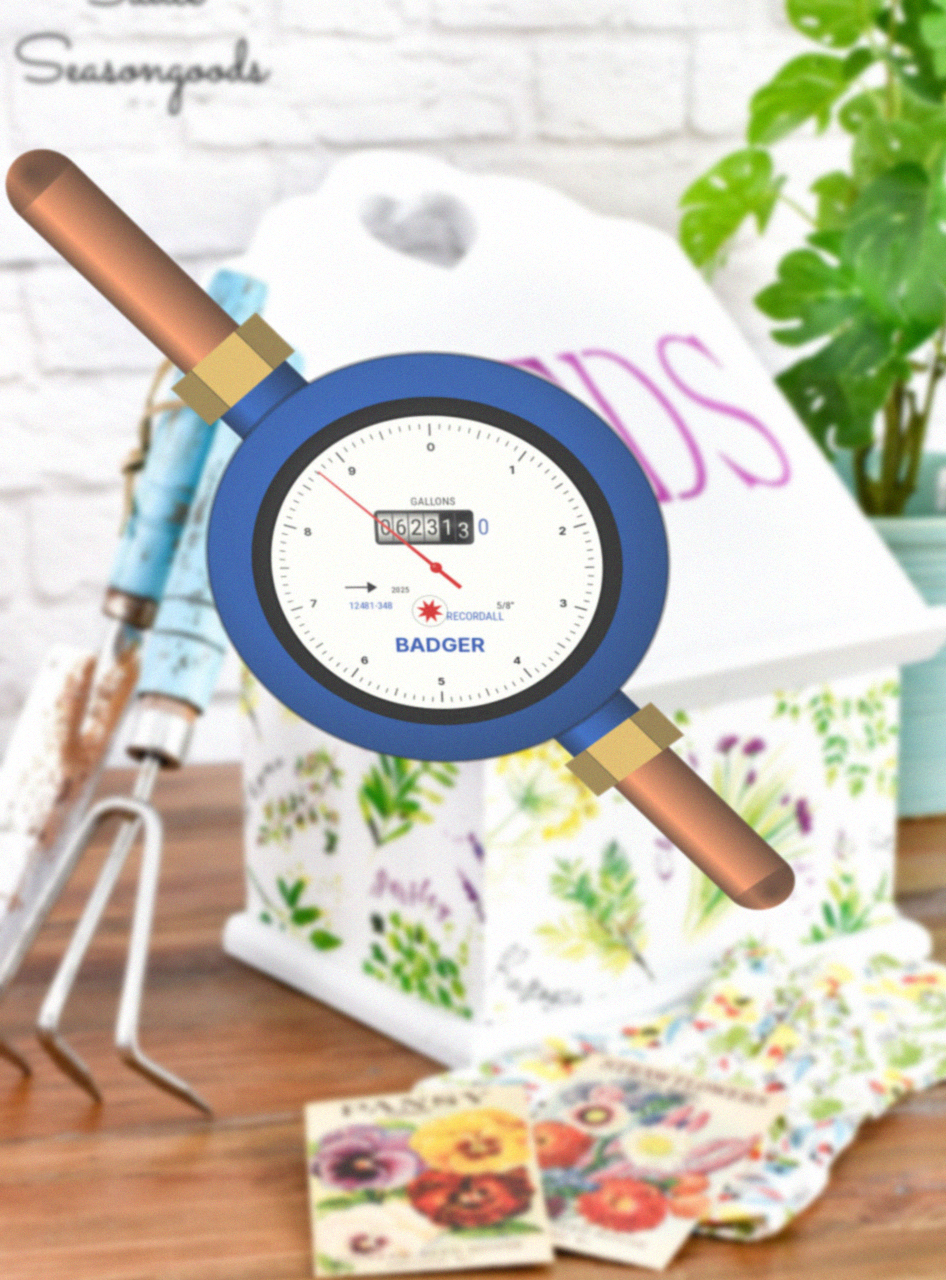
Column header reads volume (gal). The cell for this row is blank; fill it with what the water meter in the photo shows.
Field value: 623128.7 gal
